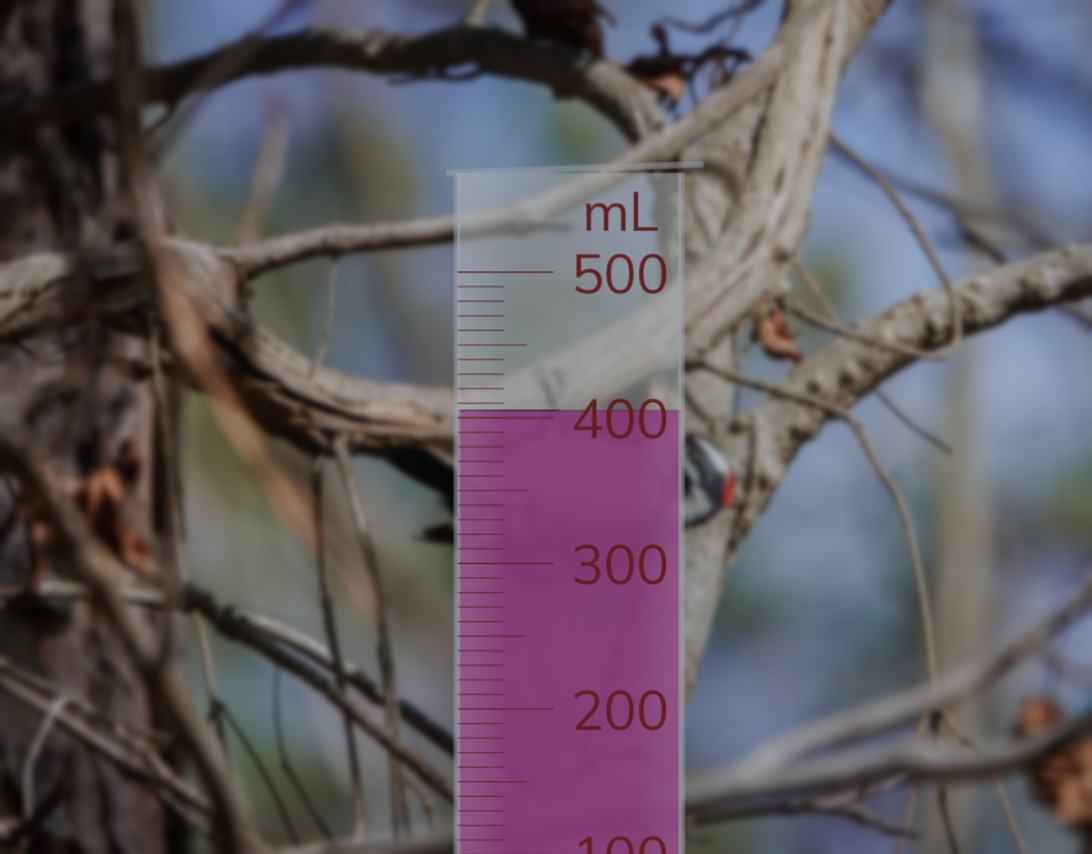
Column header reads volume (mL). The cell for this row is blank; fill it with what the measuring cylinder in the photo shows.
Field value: 405 mL
